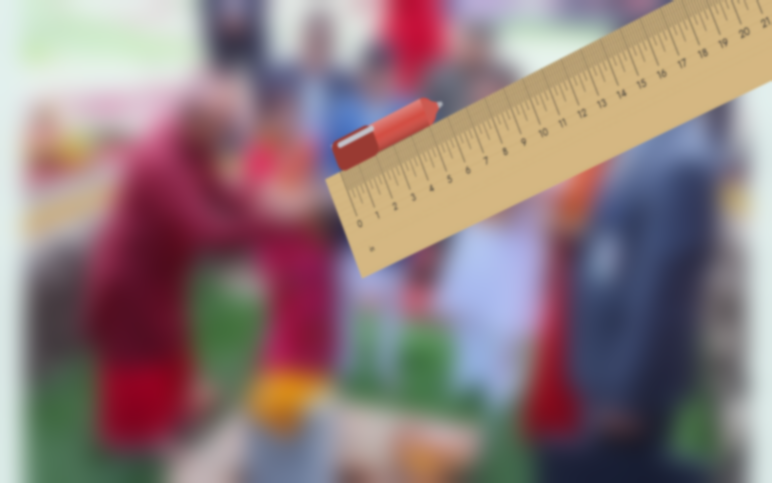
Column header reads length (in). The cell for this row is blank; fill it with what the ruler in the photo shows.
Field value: 6 in
